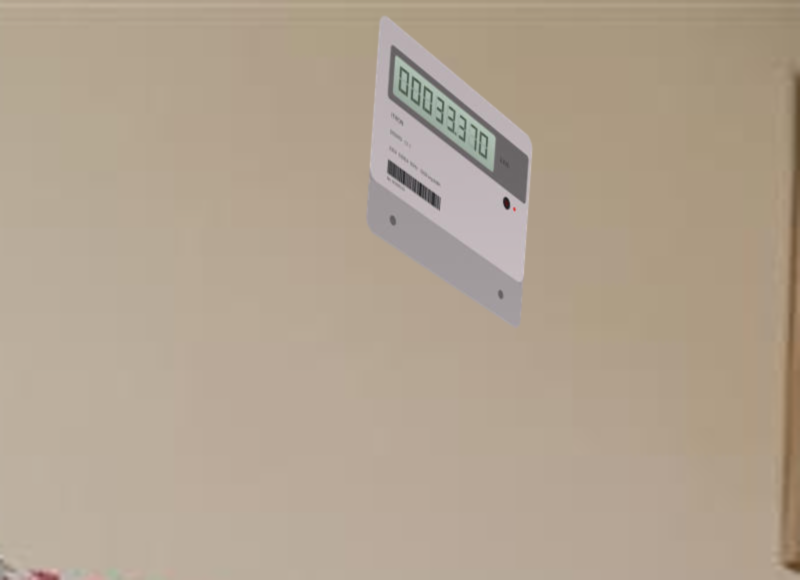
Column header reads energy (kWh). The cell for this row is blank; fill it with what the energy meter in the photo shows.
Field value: 33.370 kWh
